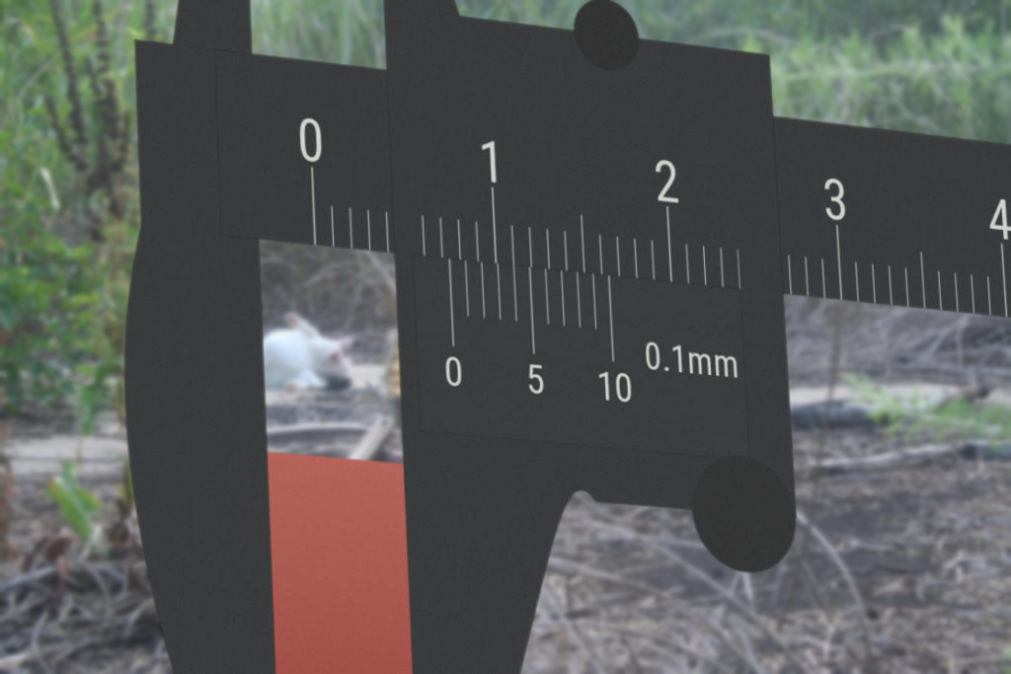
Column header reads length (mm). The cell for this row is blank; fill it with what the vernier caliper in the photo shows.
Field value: 7.4 mm
